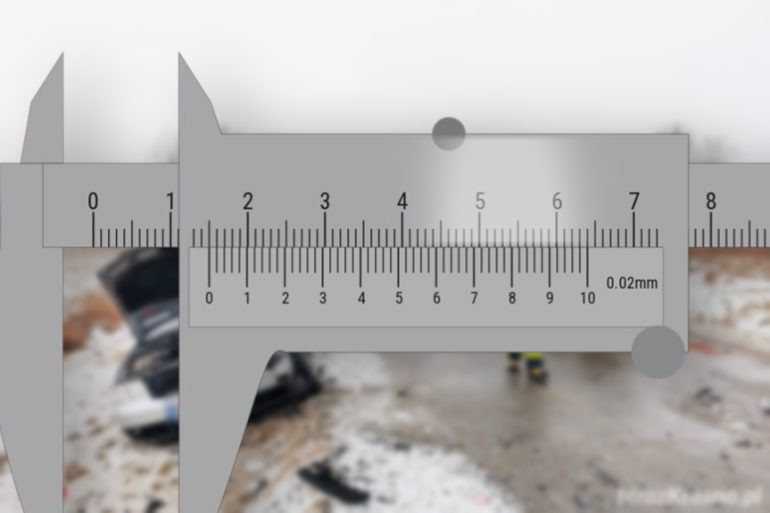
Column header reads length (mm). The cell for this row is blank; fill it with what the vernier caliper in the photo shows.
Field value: 15.0 mm
